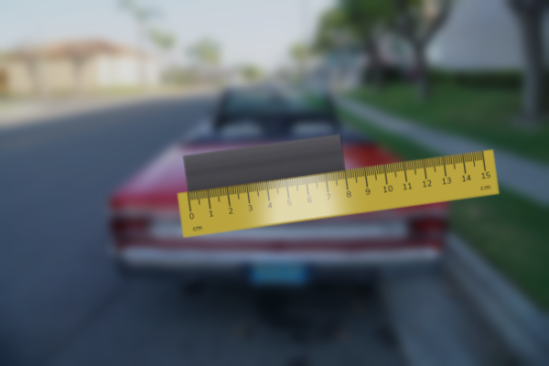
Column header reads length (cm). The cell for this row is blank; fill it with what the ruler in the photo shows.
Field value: 8 cm
